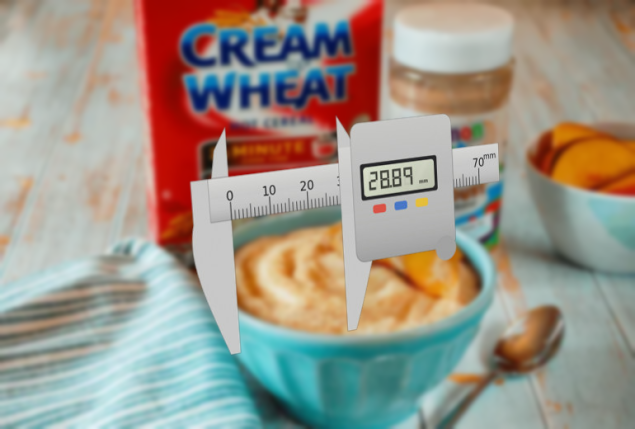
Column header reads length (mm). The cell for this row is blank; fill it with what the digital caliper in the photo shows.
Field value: 28.89 mm
